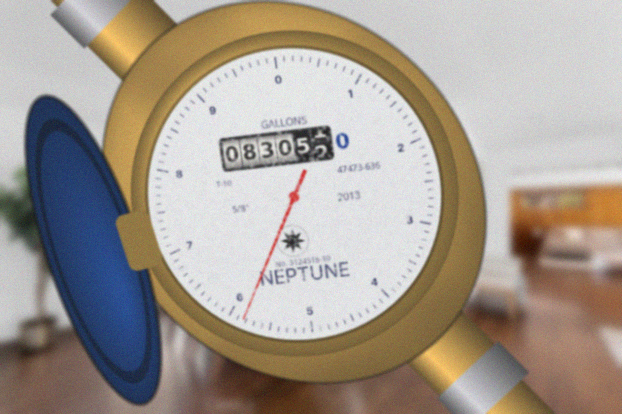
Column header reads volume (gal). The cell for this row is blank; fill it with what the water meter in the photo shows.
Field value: 830515.8 gal
